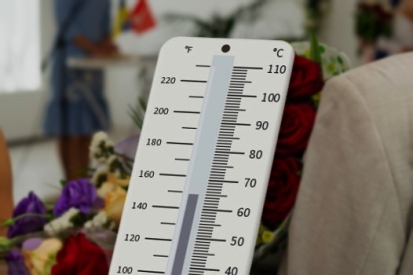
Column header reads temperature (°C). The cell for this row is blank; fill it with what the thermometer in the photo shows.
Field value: 65 °C
